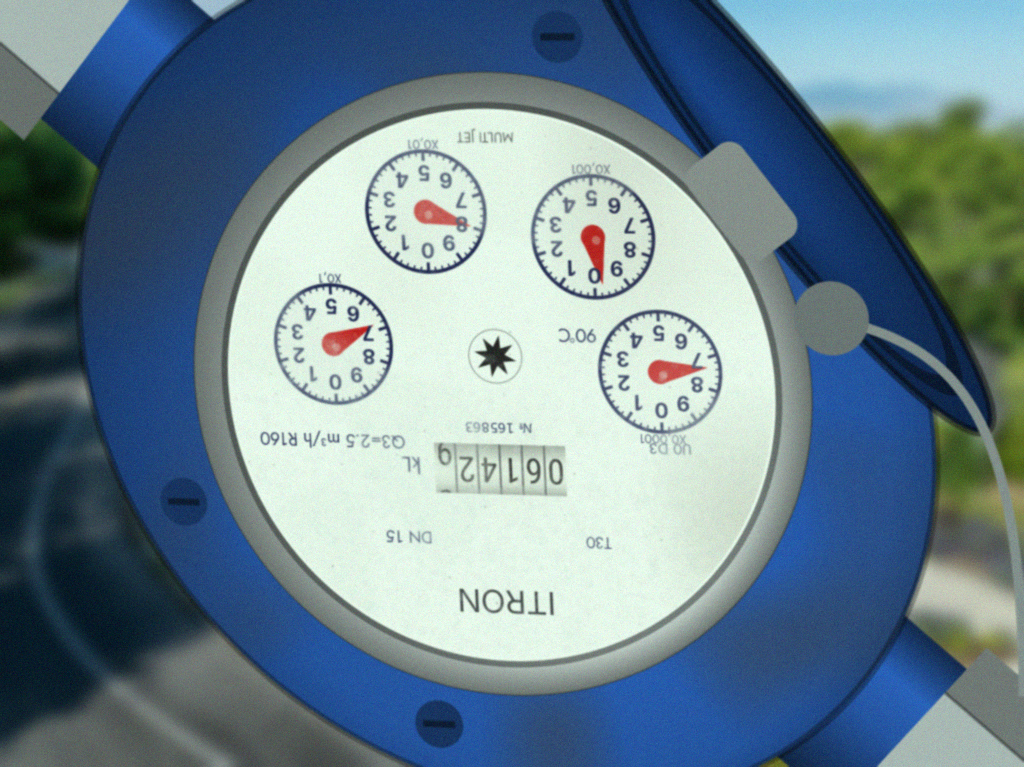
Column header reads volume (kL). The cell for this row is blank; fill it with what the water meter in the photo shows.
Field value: 61428.6797 kL
